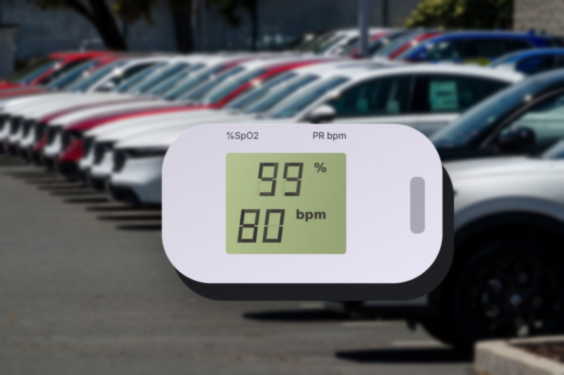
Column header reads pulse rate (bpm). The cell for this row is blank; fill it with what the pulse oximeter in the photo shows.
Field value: 80 bpm
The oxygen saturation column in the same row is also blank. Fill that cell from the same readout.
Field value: 99 %
